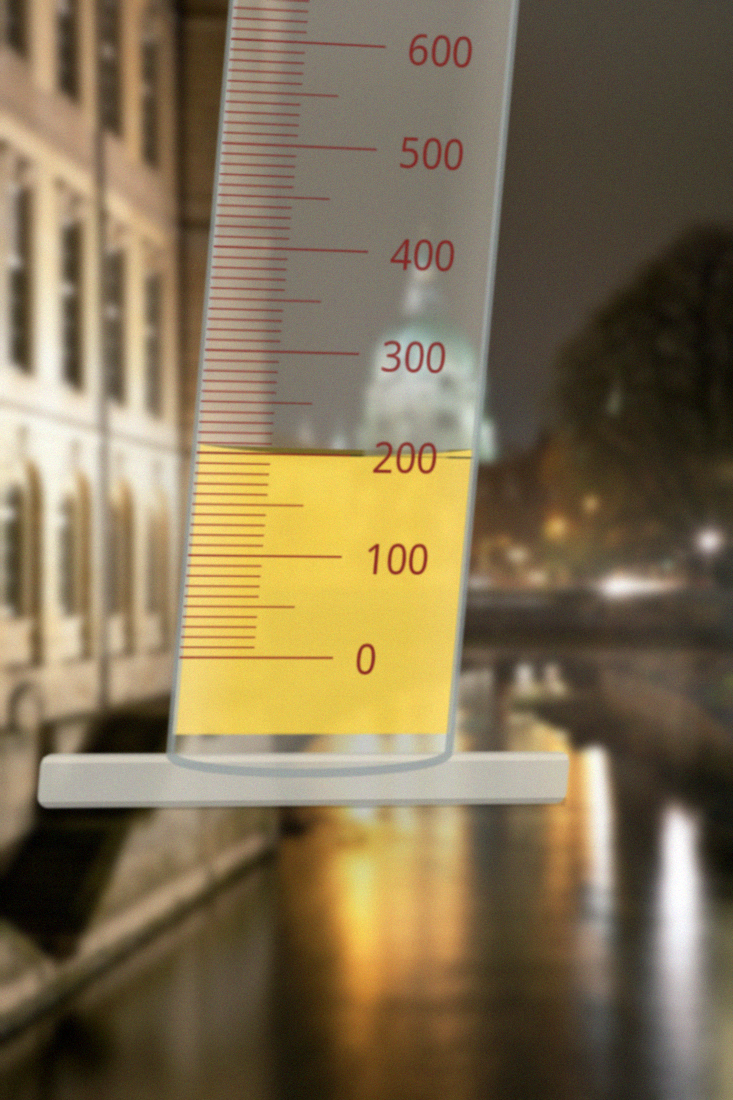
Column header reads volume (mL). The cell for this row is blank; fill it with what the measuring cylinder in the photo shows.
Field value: 200 mL
